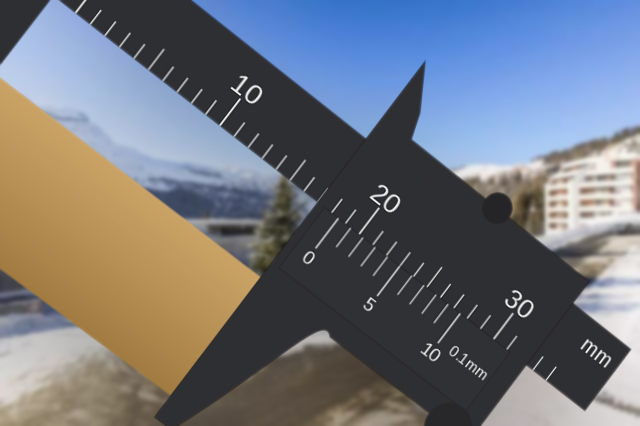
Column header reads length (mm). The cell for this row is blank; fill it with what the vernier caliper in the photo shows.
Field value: 18.5 mm
